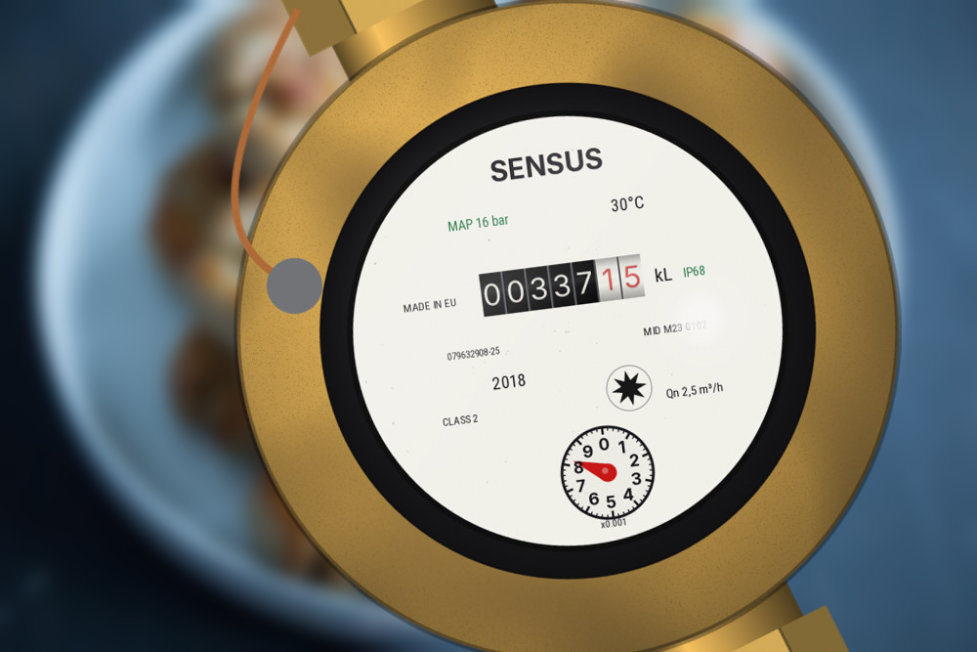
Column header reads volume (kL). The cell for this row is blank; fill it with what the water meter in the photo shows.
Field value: 337.158 kL
